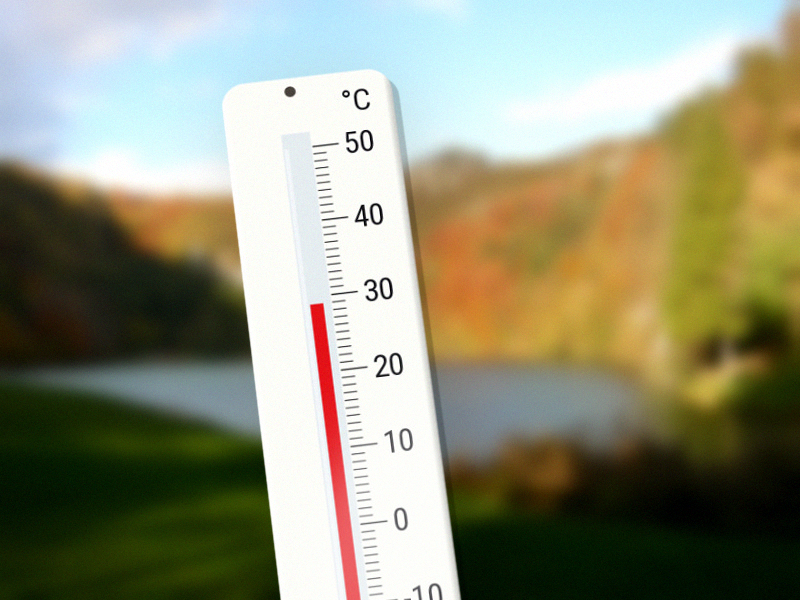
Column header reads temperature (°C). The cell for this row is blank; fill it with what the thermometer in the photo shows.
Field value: 29 °C
